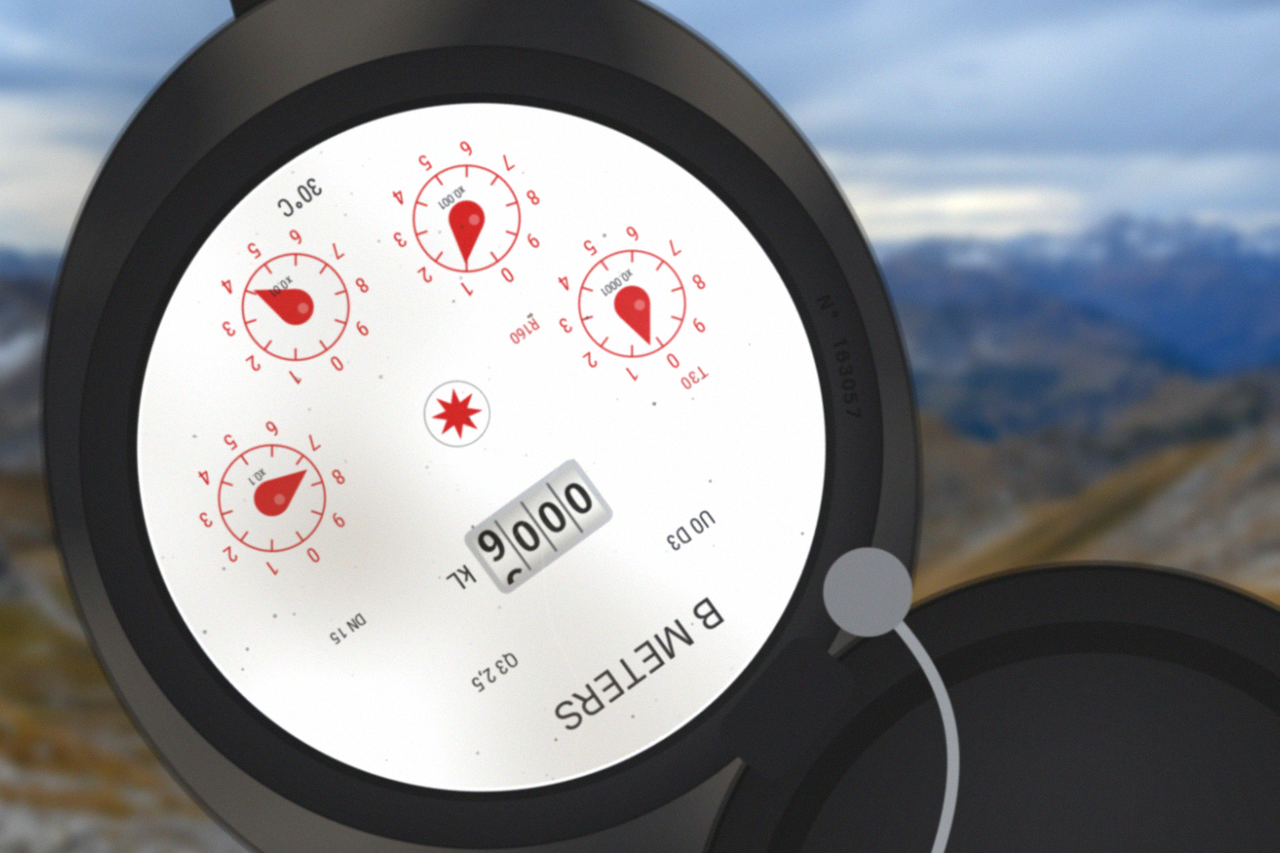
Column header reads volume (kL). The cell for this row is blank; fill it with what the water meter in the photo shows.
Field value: 5.7410 kL
